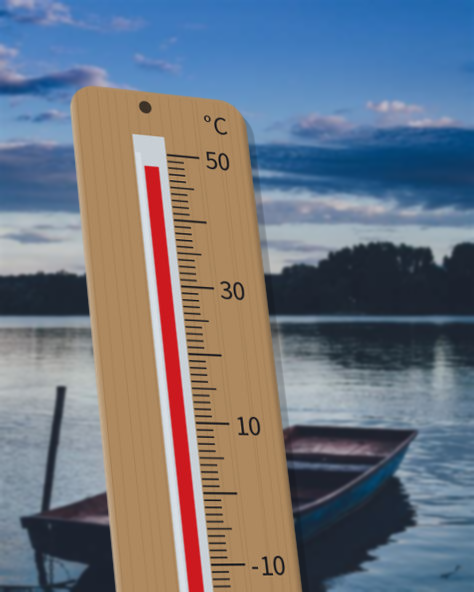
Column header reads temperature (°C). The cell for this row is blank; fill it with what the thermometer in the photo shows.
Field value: 48 °C
